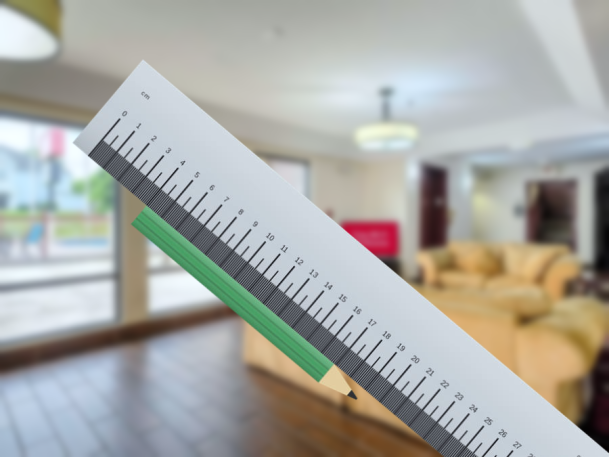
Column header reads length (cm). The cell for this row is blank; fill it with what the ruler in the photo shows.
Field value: 15 cm
